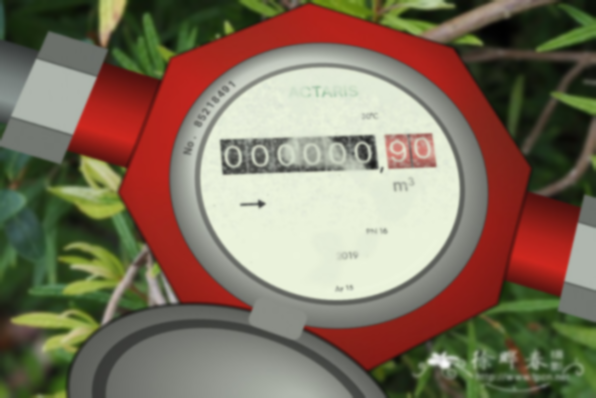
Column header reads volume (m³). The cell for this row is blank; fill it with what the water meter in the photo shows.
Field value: 0.90 m³
